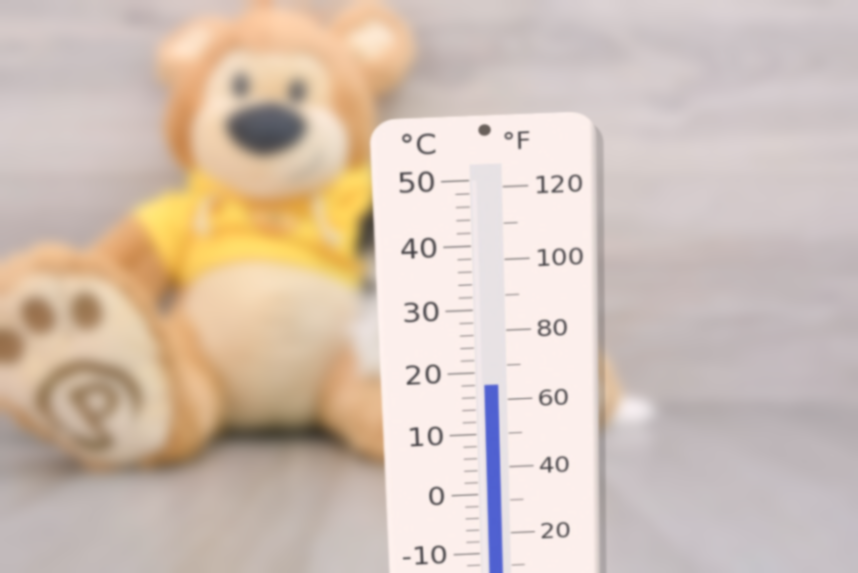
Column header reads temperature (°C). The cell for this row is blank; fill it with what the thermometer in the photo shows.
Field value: 18 °C
